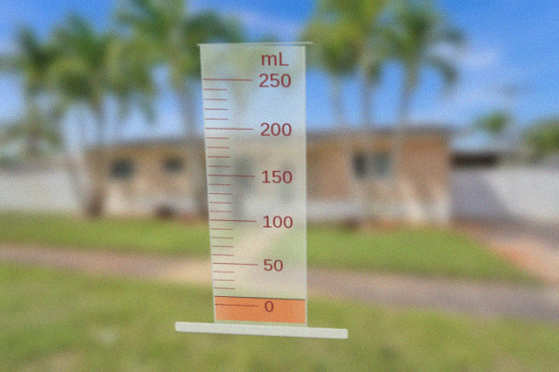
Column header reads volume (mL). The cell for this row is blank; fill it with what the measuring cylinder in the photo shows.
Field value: 10 mL
